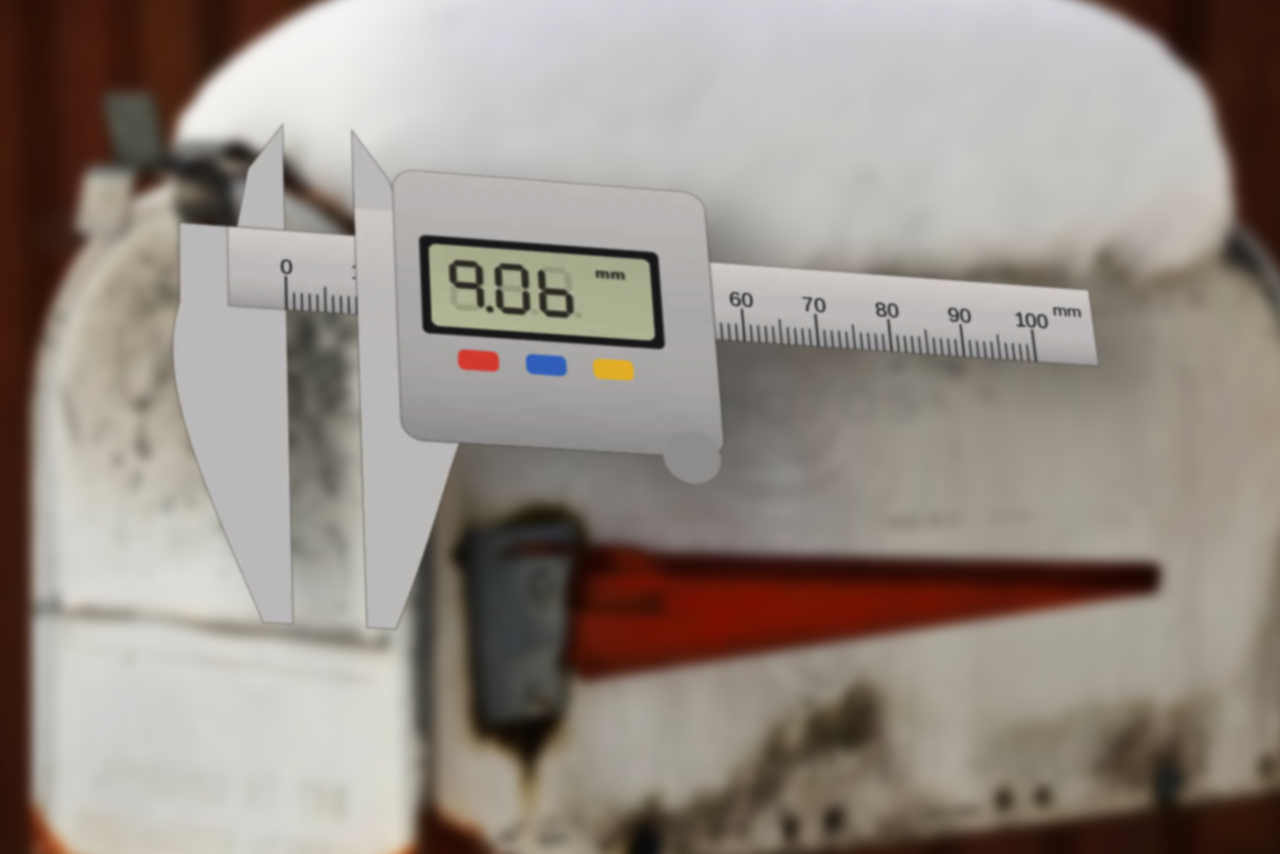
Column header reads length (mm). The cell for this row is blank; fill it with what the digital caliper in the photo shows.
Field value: 9.06 mm
